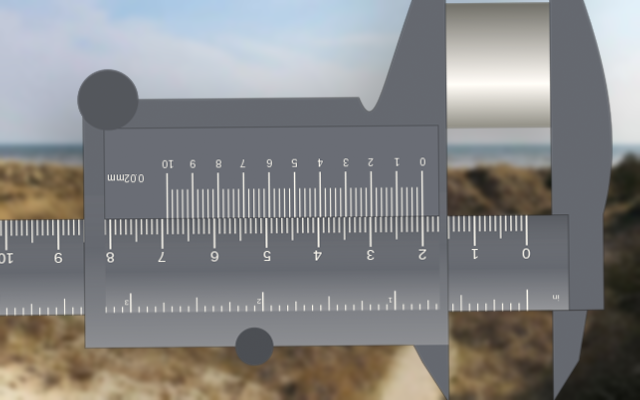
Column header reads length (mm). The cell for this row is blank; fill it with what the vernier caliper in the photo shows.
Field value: 20.0 mm
